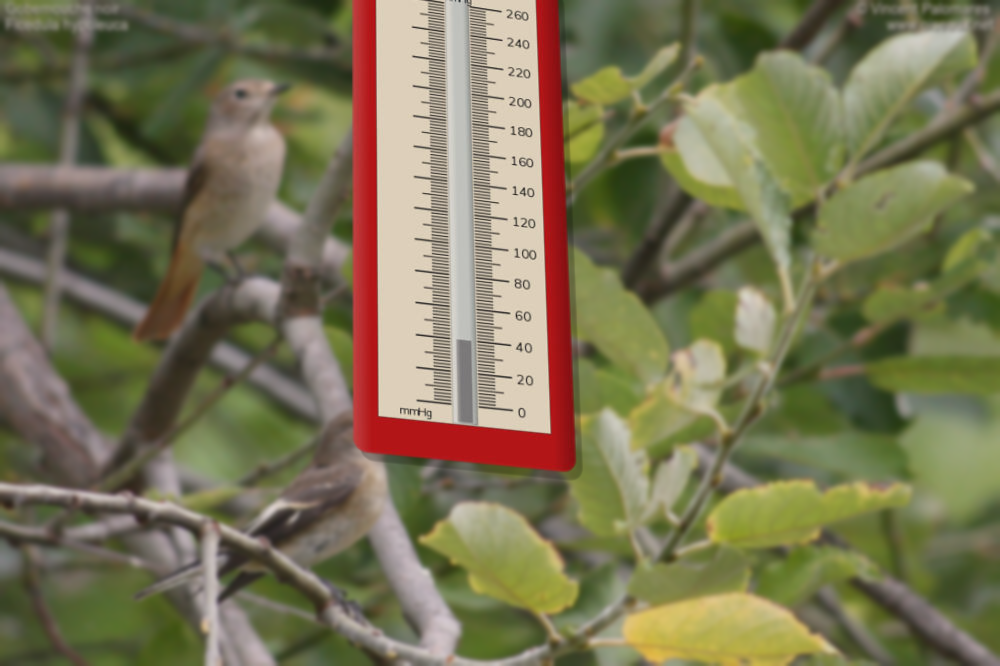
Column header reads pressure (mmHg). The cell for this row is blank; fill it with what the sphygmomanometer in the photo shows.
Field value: 40 mmHg
